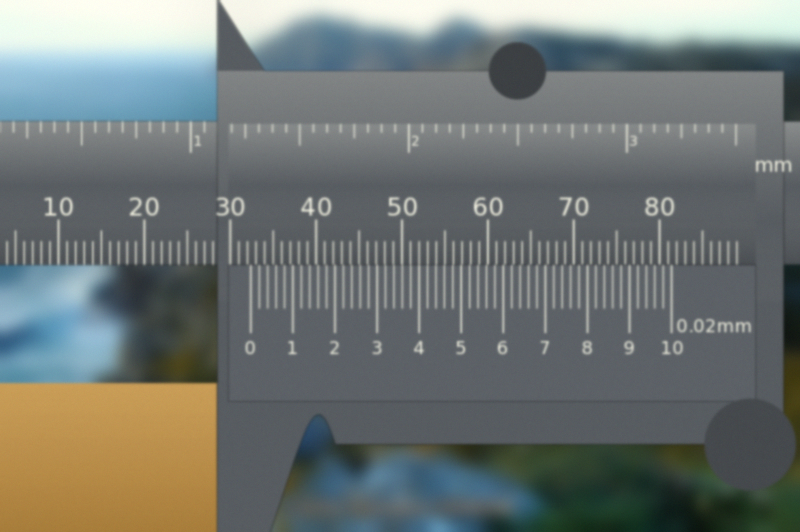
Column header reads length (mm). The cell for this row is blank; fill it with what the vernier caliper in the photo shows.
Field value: 32.4 mm
